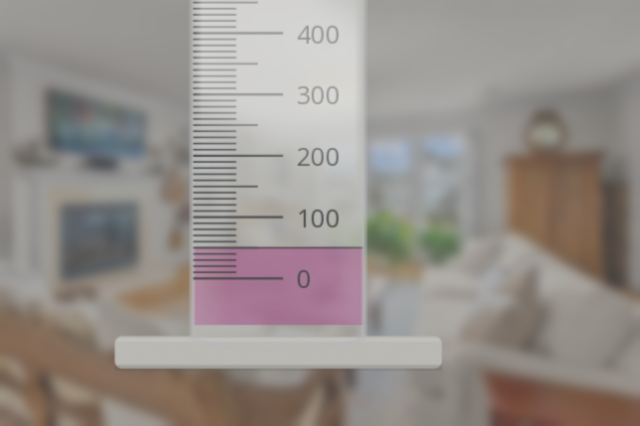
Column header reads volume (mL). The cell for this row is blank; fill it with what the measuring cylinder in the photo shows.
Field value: 50 mL
